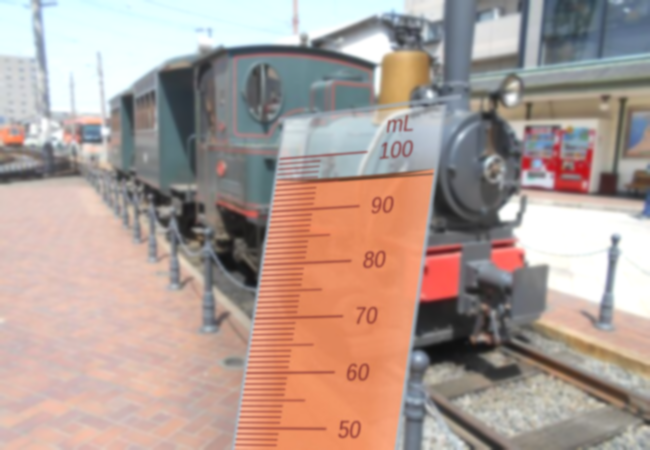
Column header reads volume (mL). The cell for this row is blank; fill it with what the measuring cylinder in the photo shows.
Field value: 95 mL
